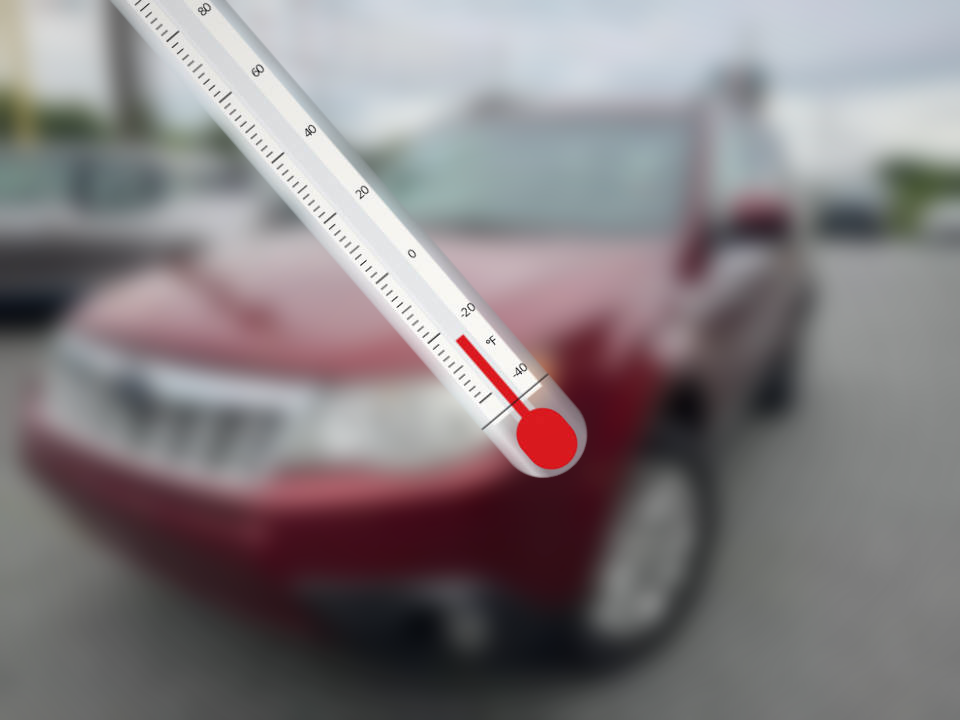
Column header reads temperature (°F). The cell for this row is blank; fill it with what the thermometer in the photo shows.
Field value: -24 °F
